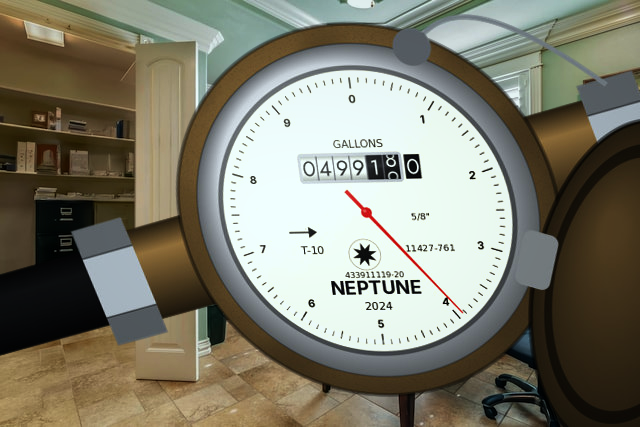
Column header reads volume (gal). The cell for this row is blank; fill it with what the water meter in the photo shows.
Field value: 499183.9 gal
